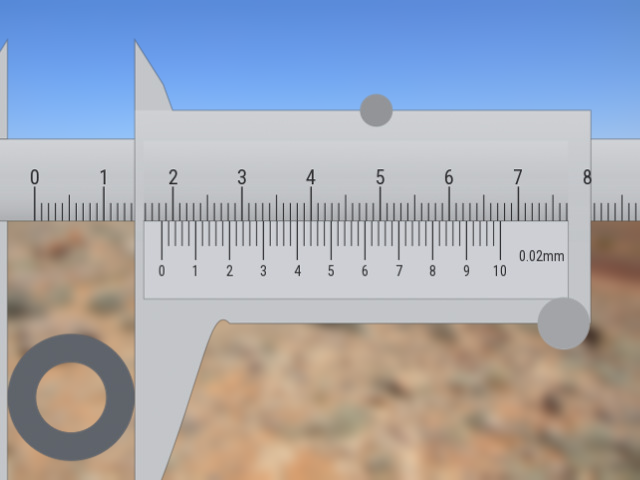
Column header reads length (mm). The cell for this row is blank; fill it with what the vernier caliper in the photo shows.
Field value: 18.4 mm
